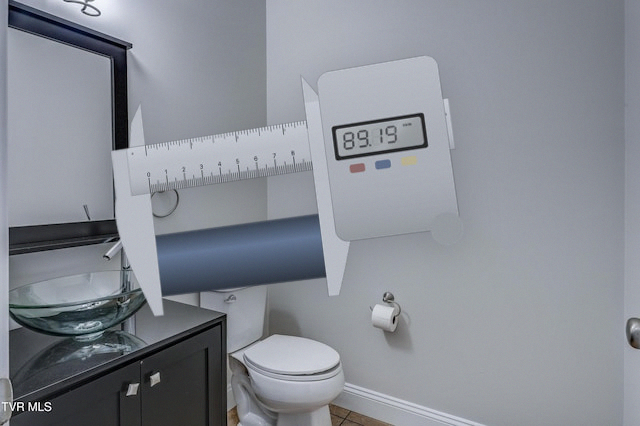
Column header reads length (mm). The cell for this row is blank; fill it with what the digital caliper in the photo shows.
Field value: 89.19 mm
